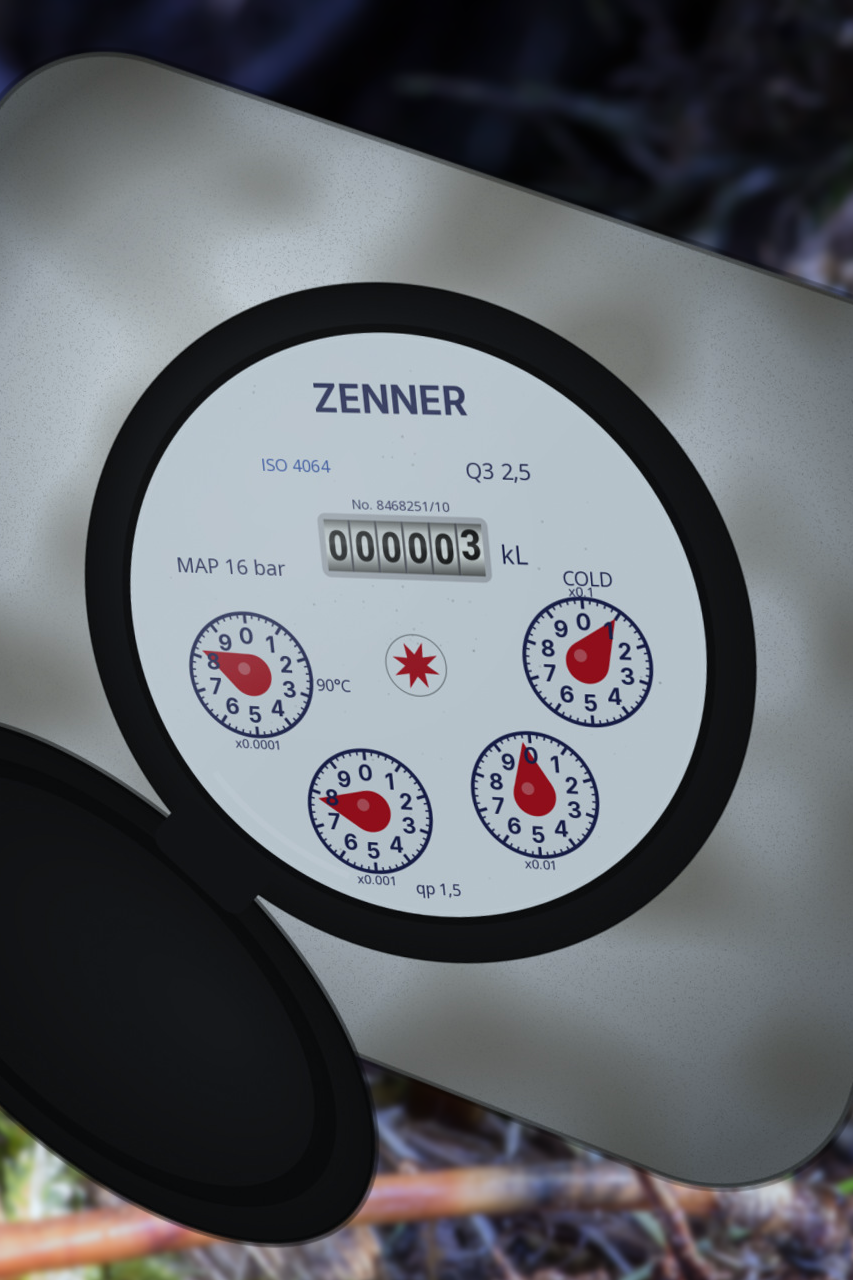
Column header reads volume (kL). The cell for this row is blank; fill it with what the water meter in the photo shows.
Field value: 3.0978 kL
